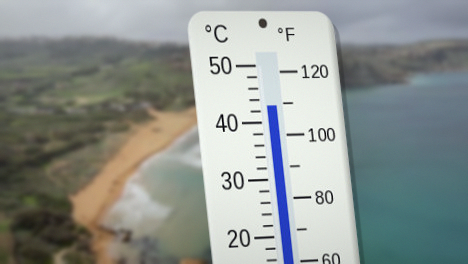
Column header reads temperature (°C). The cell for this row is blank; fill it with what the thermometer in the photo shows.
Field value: 43 °C
